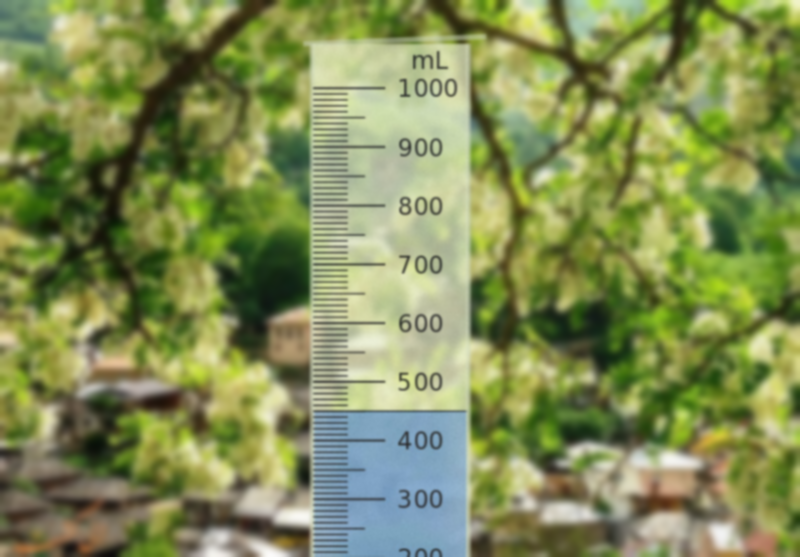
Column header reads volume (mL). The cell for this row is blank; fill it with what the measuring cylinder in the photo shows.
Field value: 450 mL
